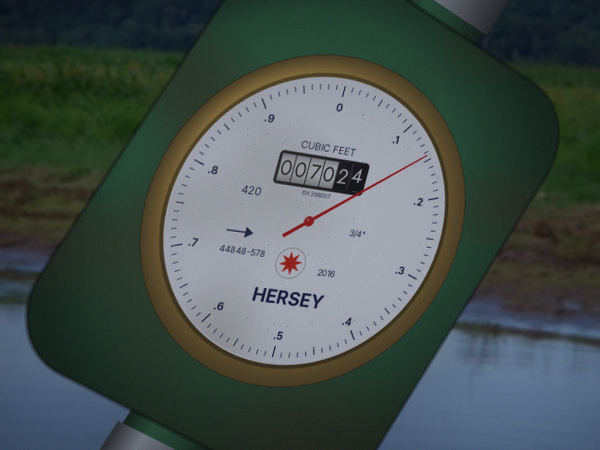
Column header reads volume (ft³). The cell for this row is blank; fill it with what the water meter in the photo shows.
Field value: 7024.14 ft³
